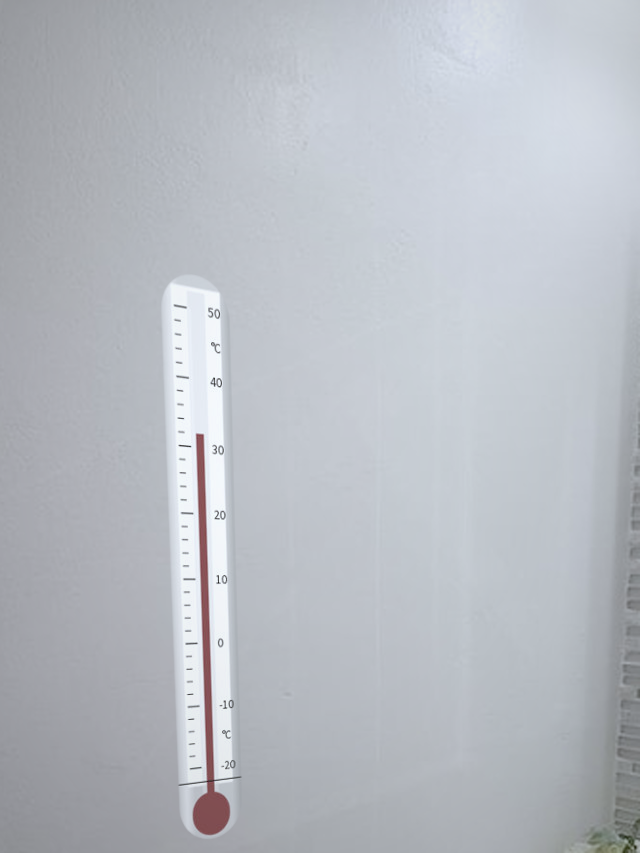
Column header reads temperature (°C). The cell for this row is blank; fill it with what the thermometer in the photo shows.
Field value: 32 °C
